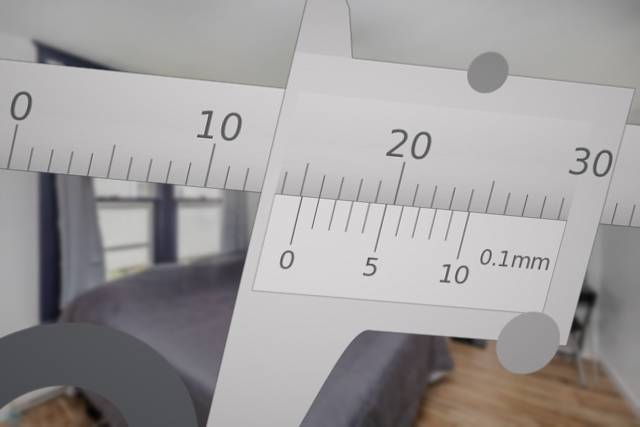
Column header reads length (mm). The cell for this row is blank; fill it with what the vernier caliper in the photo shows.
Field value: 15.1 mm
